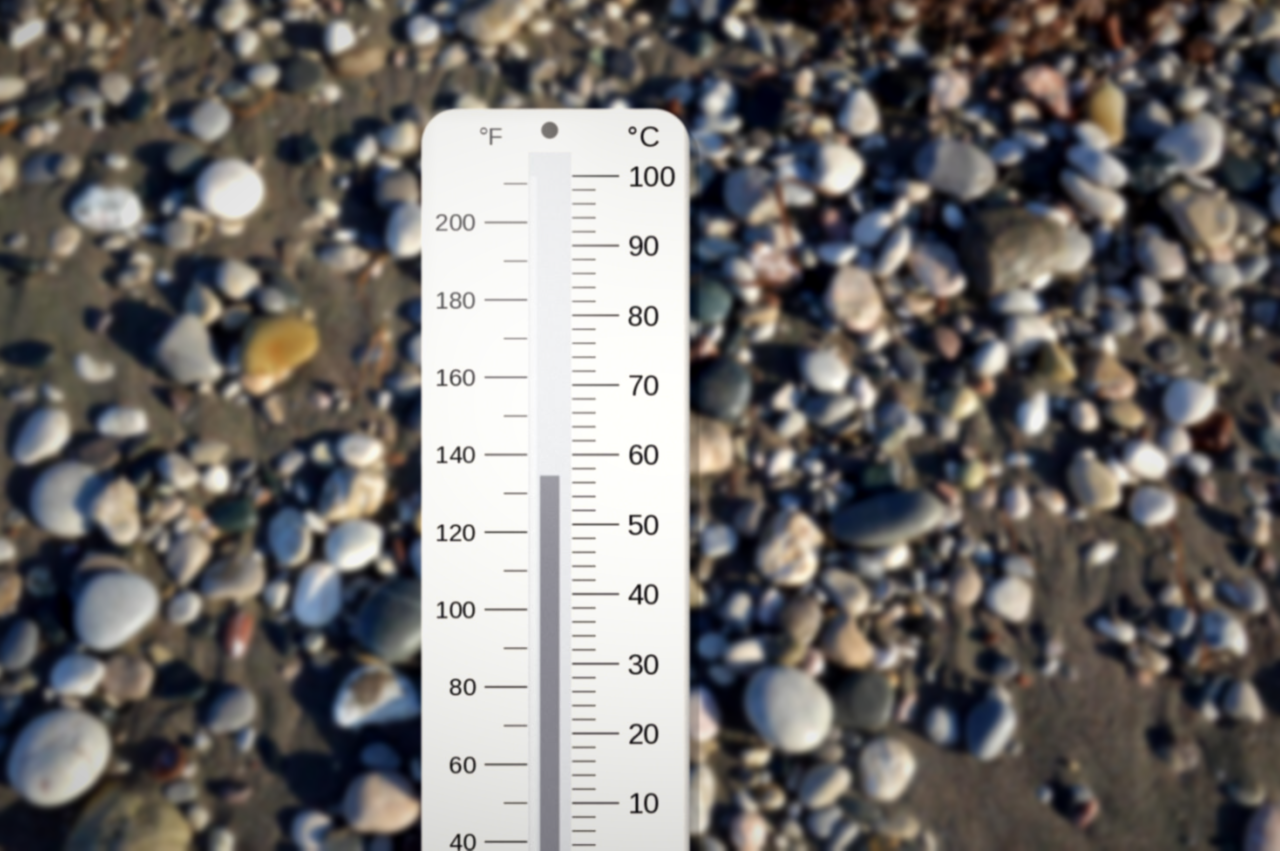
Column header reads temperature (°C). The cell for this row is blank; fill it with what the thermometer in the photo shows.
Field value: 57 °C
